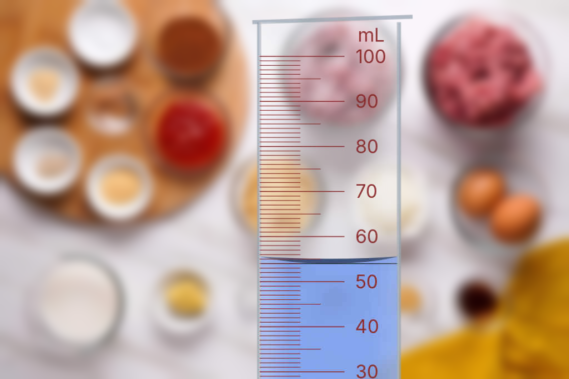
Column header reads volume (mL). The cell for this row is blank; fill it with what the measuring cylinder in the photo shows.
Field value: 54 mL
